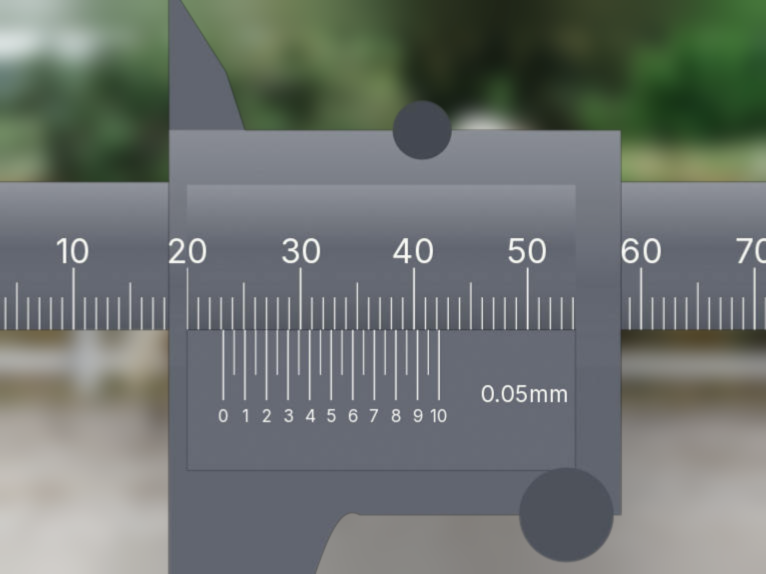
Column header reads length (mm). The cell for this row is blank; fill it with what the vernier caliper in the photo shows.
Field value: 23.2 mm
